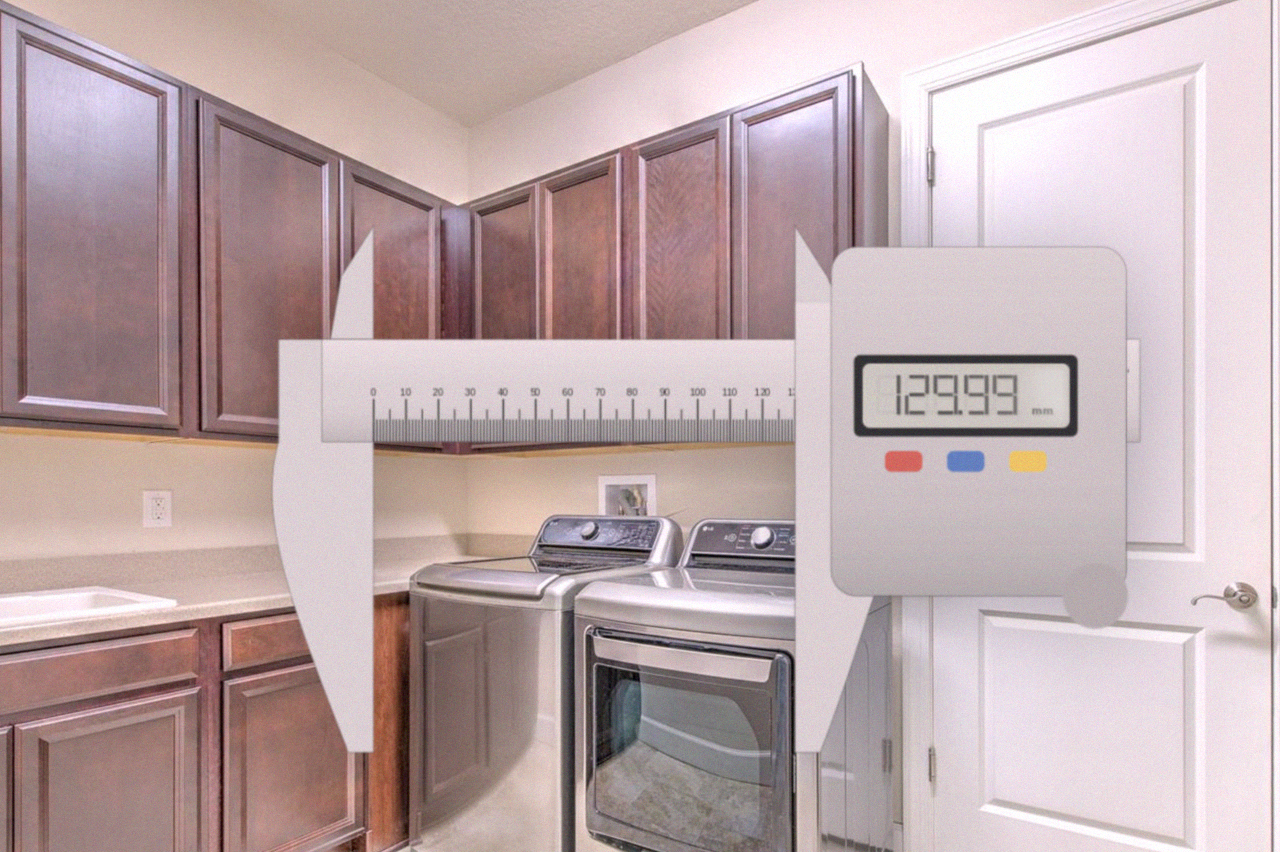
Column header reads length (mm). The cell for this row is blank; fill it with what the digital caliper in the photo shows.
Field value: 129.99 mm
